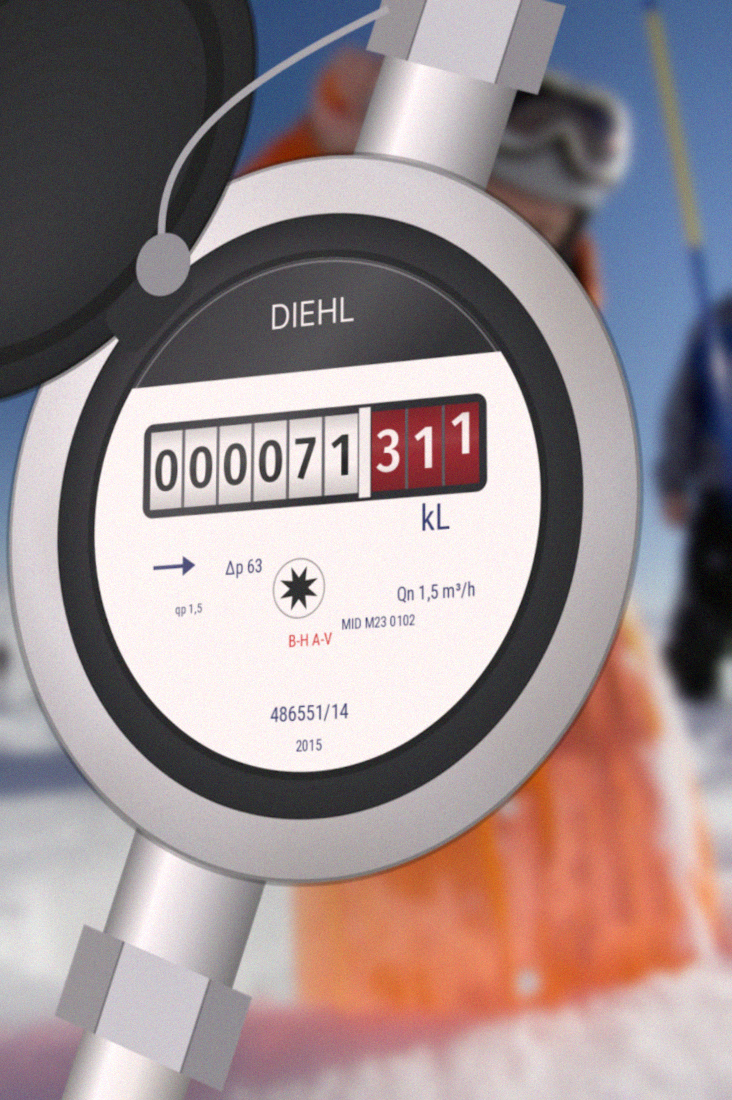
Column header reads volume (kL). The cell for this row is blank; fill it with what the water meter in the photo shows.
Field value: 71.311 kL
